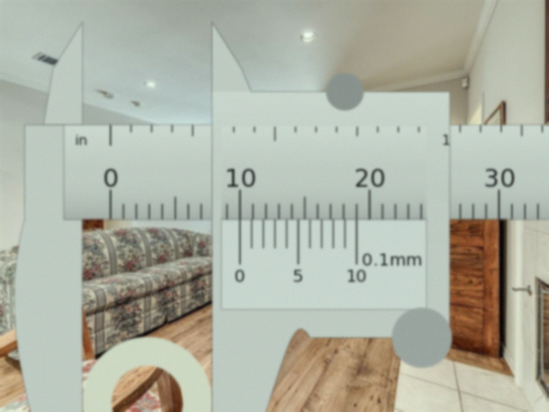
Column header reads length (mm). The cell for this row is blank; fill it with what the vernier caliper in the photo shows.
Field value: 10.0 mm
